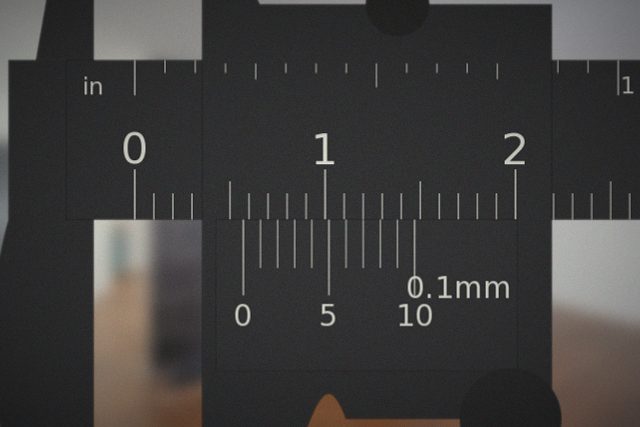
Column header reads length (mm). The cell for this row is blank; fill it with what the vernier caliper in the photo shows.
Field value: 5.7 mm
